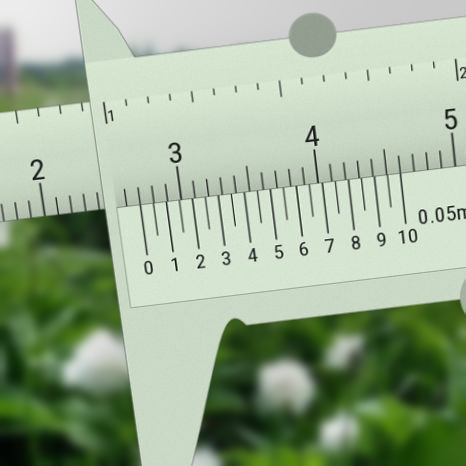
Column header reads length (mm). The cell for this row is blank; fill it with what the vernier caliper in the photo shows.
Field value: 27.0 mm
